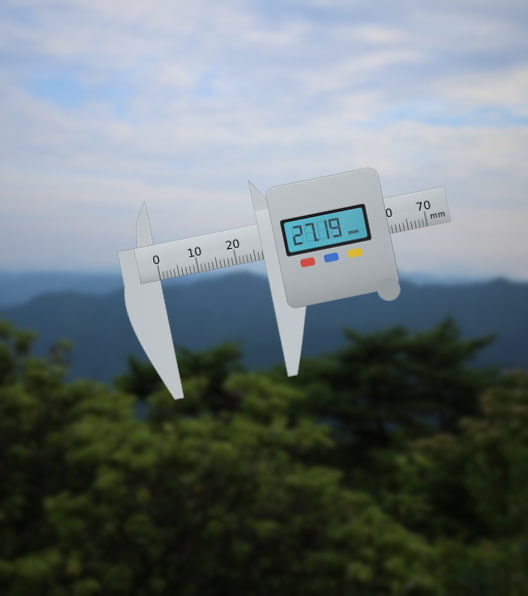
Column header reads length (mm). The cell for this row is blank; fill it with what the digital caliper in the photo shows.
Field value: 27.19 mm
